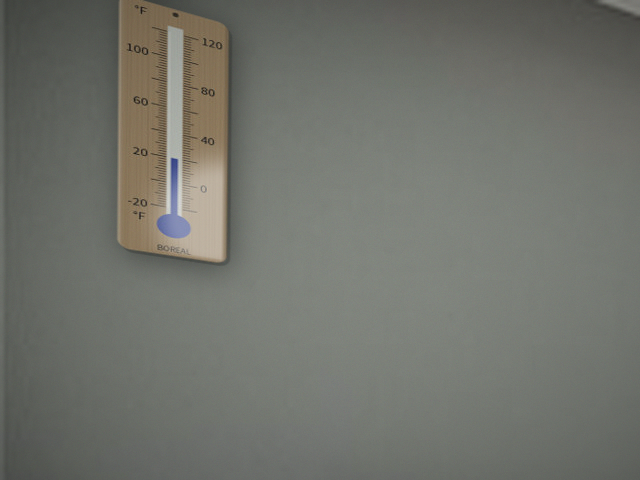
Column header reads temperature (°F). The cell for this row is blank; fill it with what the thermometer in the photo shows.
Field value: 20 °F
